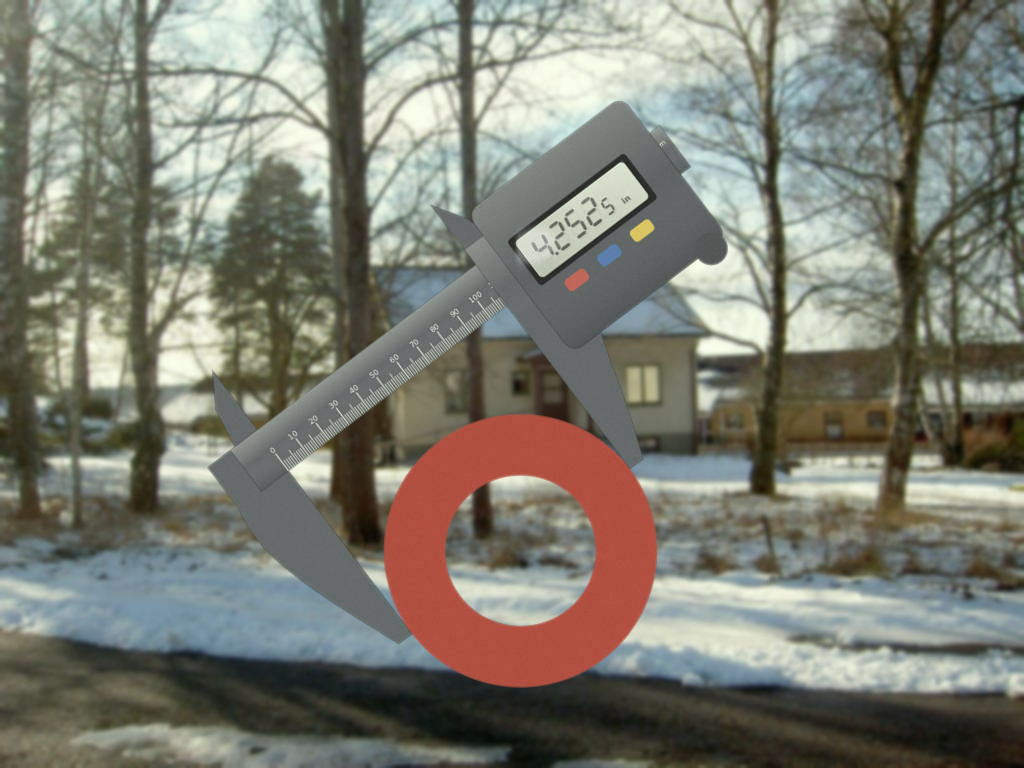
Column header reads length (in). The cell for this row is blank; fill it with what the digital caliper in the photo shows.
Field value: 4.2525 in
